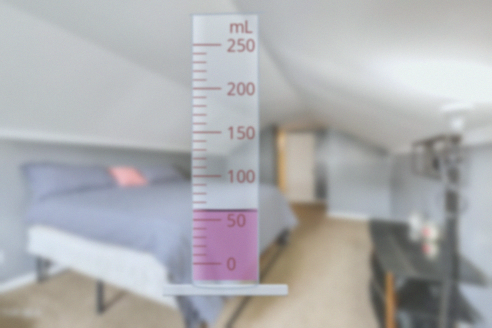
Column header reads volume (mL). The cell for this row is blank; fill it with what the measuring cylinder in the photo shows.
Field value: 60 mL
